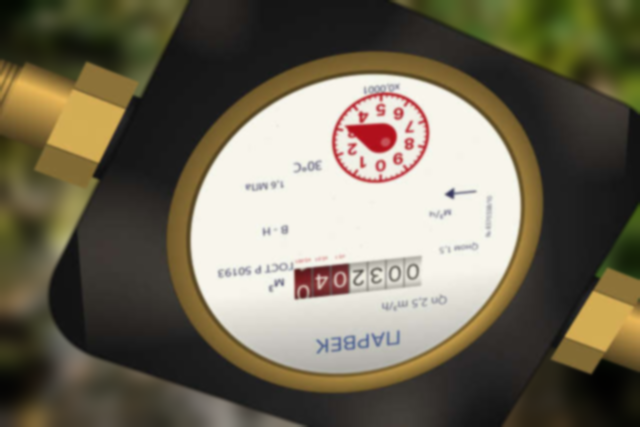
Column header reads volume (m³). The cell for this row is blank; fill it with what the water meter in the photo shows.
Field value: 32.0403 m³
